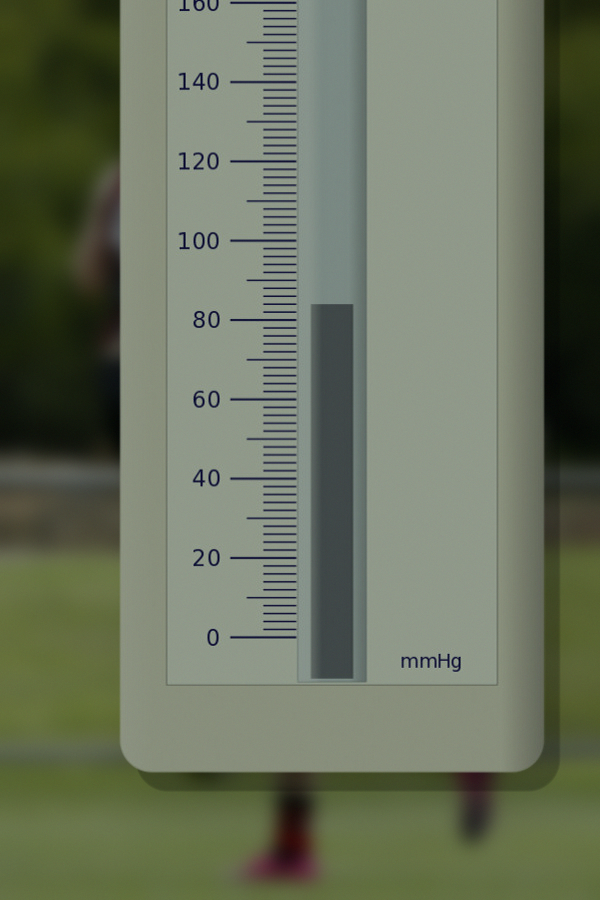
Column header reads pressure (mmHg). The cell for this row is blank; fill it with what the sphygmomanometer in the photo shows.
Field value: 84 mmHg
